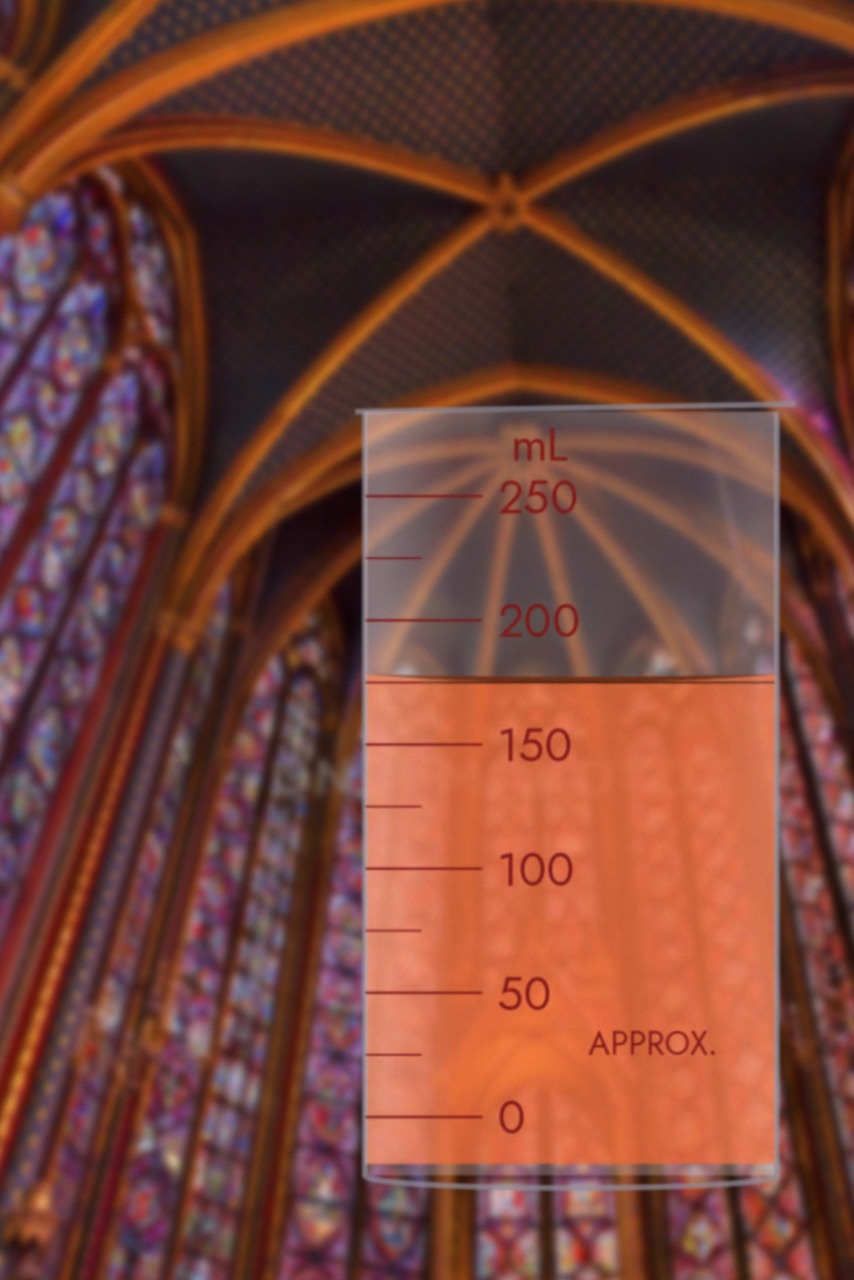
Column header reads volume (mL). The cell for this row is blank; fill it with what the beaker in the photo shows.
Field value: 175 mL
